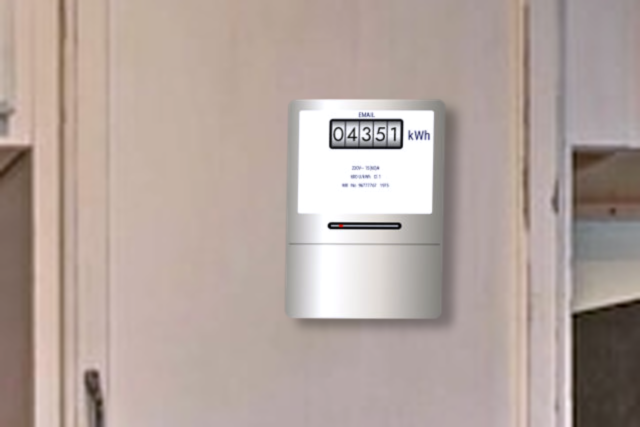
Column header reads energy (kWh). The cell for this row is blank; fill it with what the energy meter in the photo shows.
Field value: 4351 kWh
